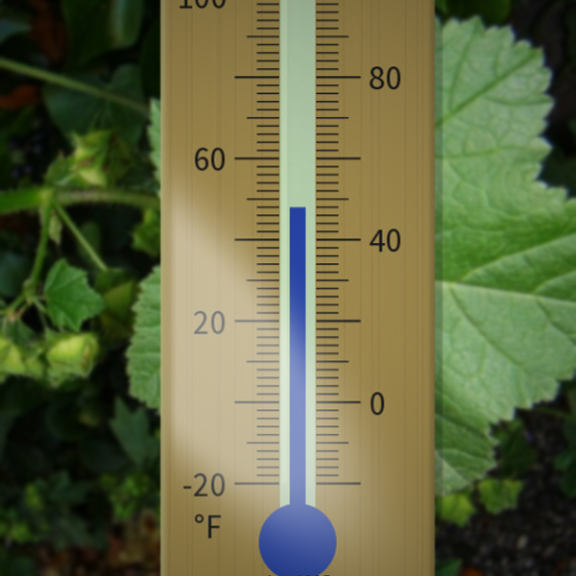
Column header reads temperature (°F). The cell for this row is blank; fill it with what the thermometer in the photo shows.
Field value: 48 °F
